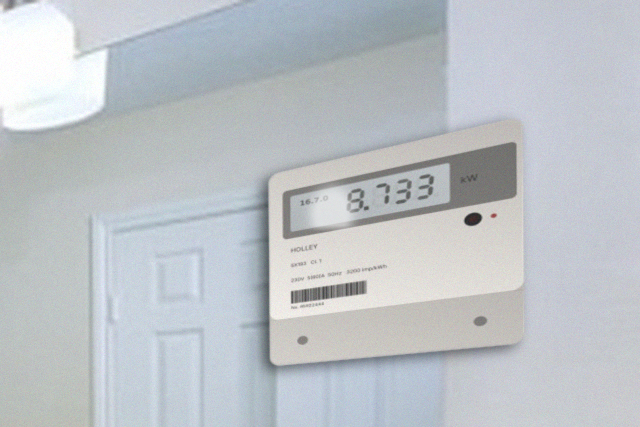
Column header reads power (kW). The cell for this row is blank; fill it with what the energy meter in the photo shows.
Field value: 8.733 kW
